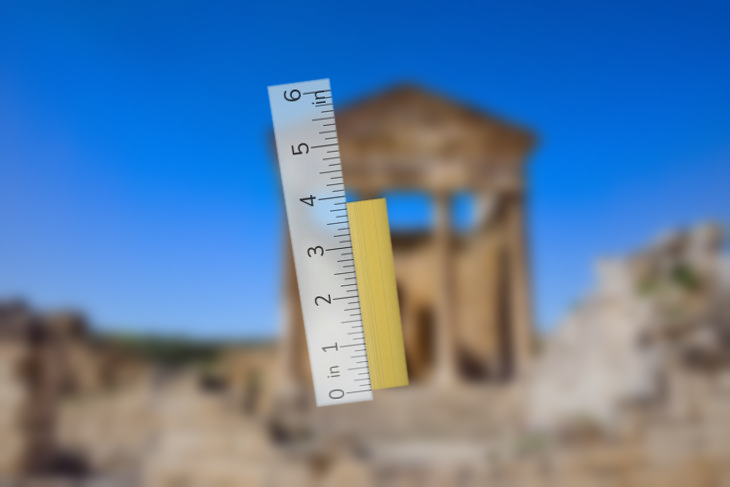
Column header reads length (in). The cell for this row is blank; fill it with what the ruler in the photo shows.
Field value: 3.875 in
